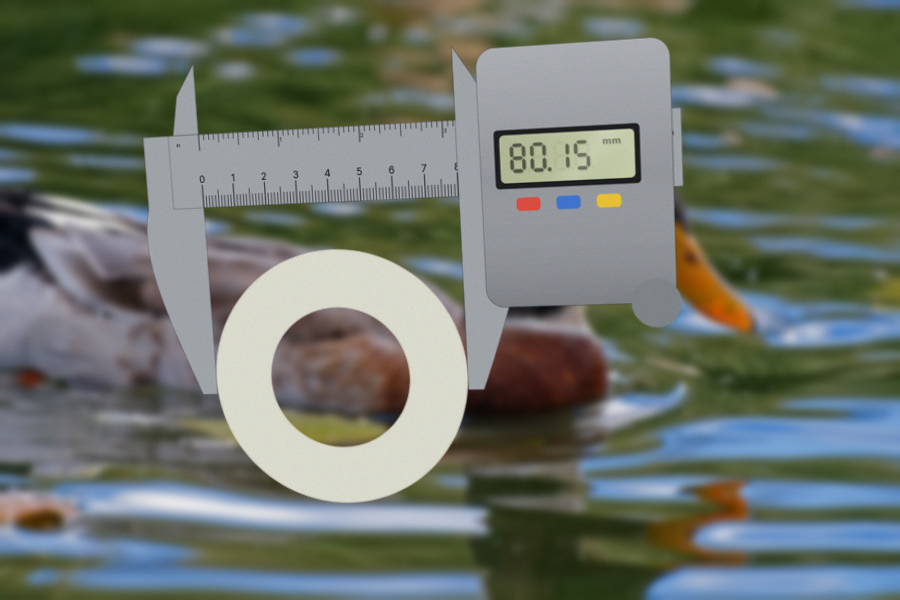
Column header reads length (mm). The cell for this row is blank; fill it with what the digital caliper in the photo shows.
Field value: 80.15 mm
